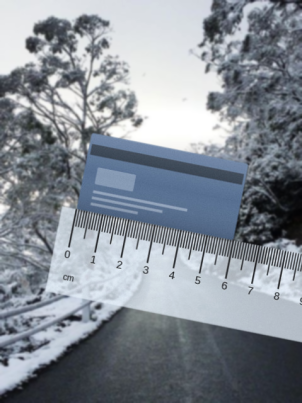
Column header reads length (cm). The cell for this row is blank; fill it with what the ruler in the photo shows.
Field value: 6 cm
